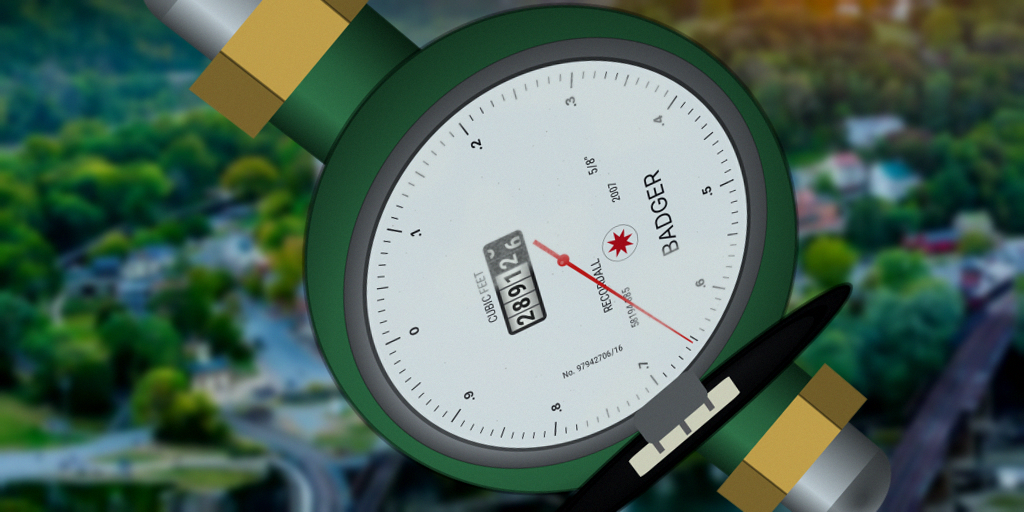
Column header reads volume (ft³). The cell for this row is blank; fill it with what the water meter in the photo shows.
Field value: 289125.65 ft³
